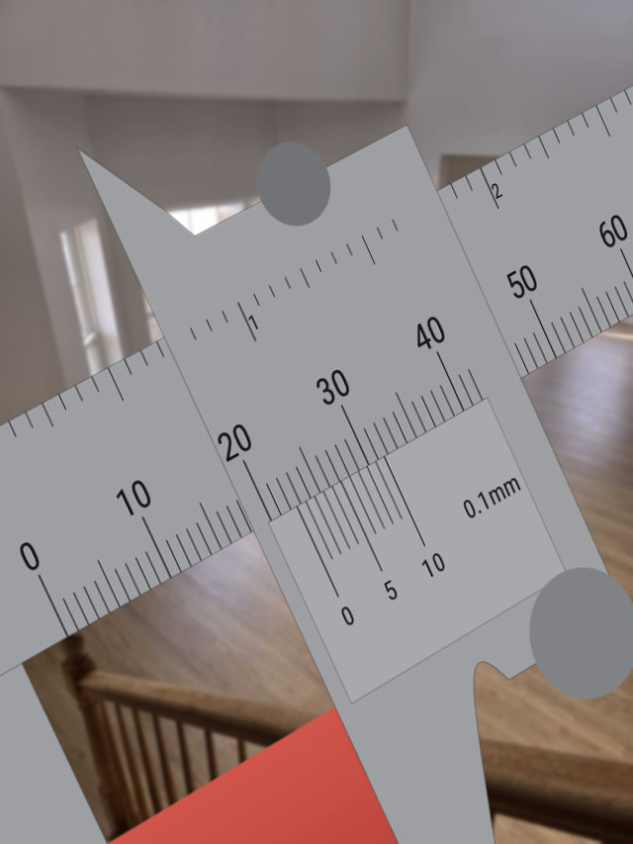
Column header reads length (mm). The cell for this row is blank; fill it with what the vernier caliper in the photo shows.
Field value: 22.6 mm
